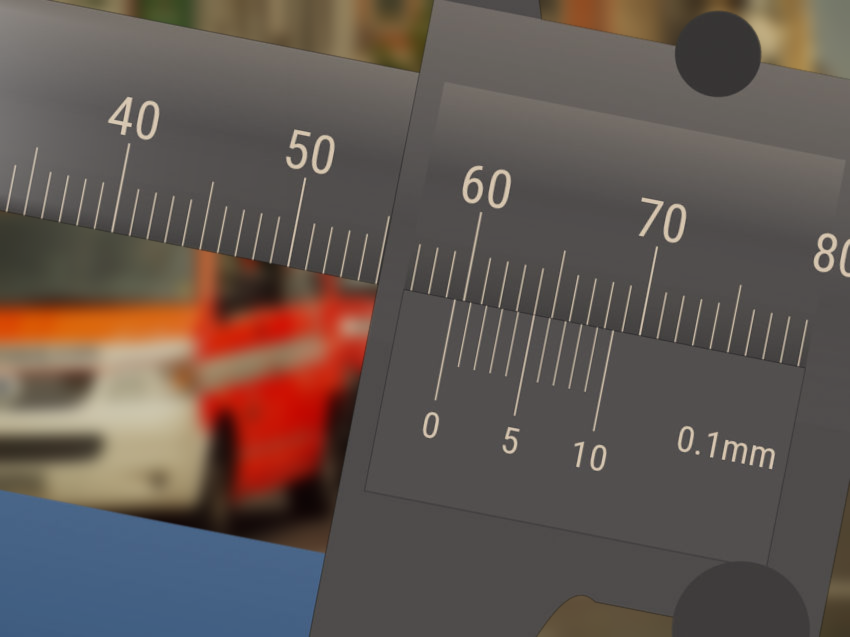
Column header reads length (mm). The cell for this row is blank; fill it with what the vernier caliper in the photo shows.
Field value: 59.5 mm
